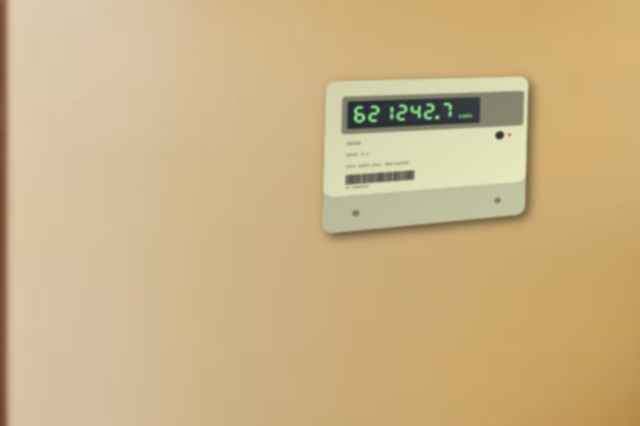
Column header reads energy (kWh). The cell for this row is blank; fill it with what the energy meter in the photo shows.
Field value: 621242.7 kWh
